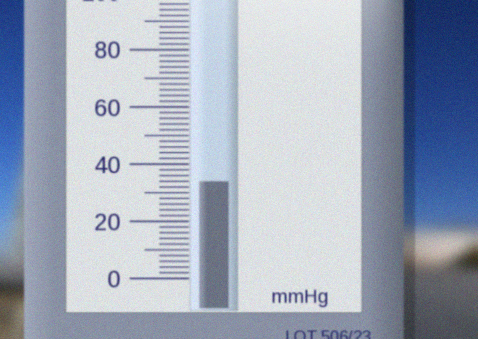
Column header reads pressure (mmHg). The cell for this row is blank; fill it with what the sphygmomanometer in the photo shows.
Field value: 34 mmHg
